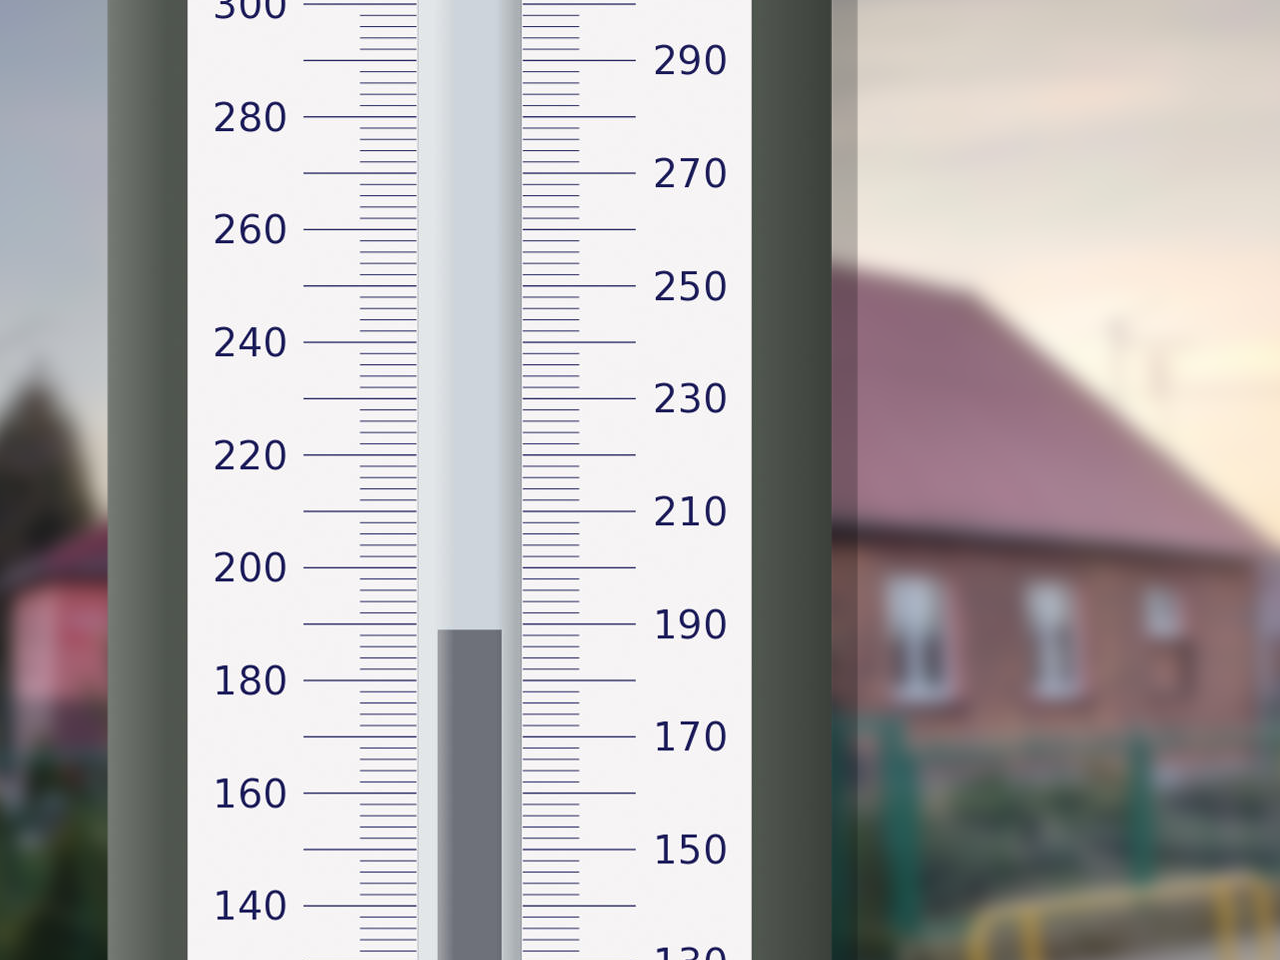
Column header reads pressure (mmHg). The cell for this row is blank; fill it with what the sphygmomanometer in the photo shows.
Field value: 189 mmHg
